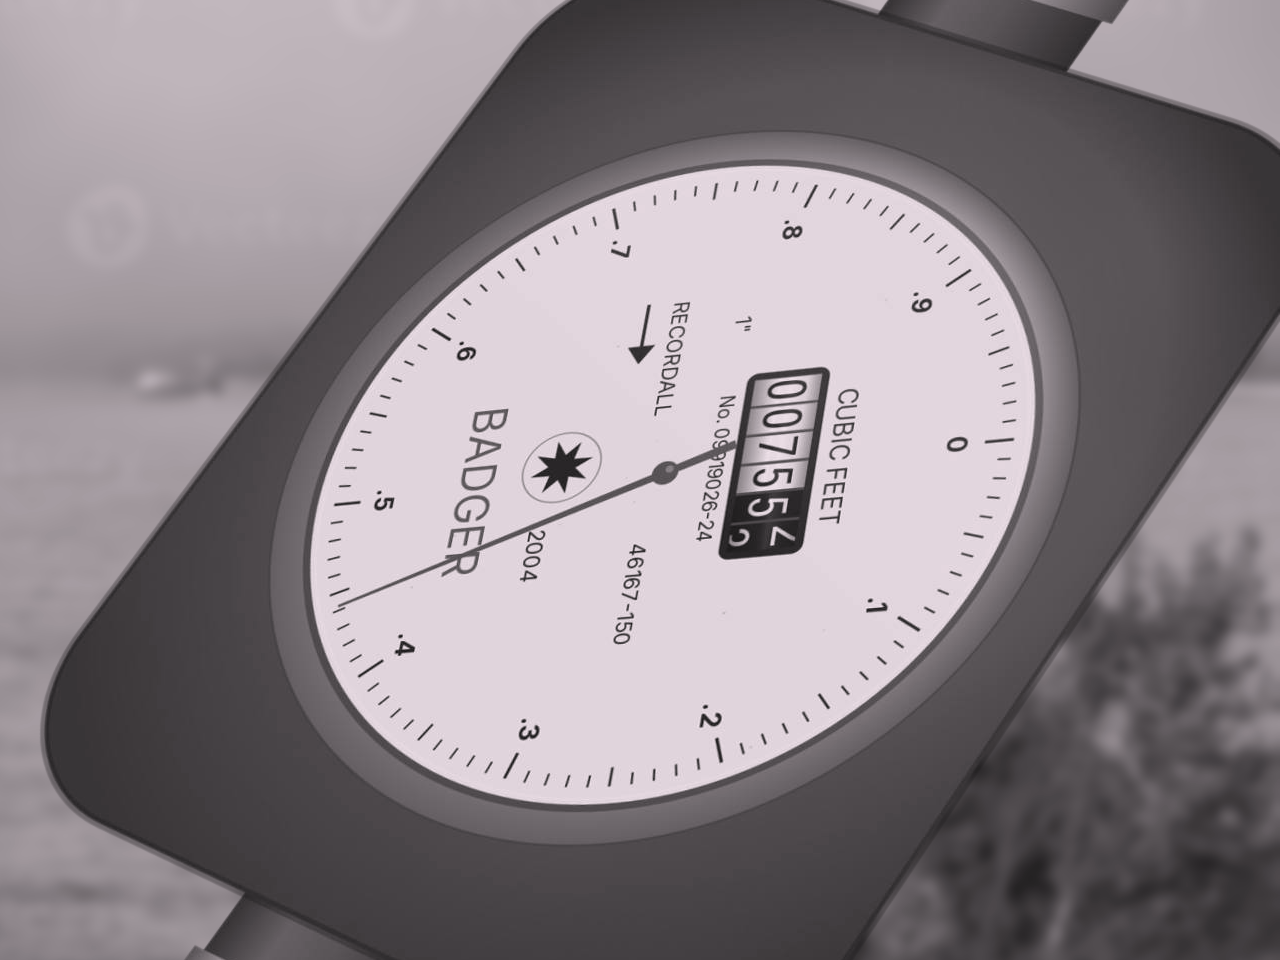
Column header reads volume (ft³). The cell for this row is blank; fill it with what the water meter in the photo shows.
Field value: 7552.44 ft³
